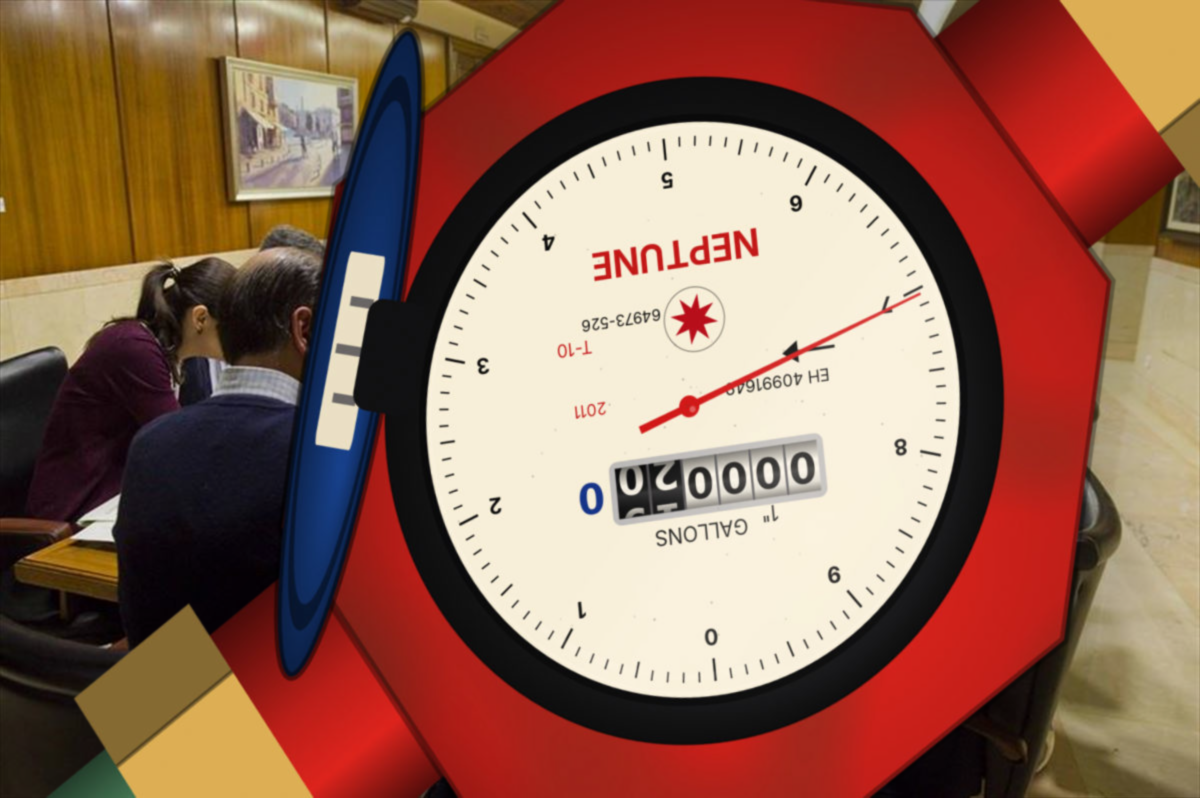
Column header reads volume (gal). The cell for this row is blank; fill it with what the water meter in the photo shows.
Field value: 197.0 gal
